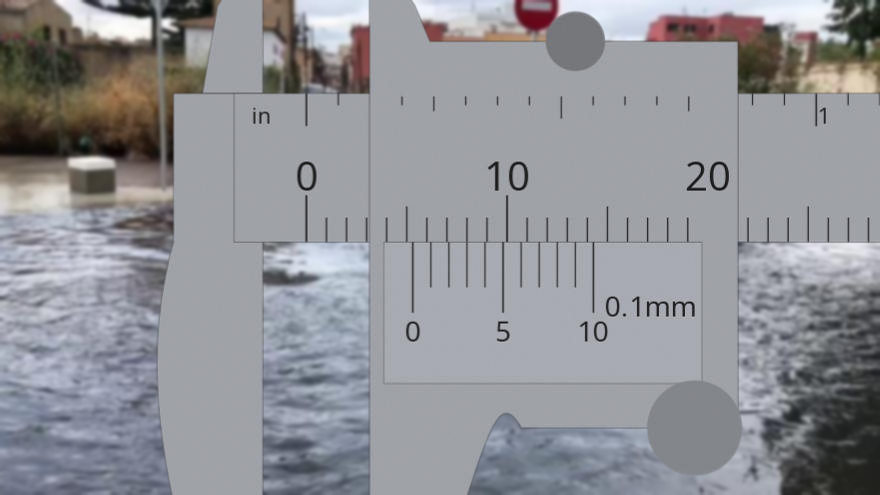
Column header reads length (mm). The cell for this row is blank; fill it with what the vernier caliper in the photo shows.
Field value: 5.3 mm
